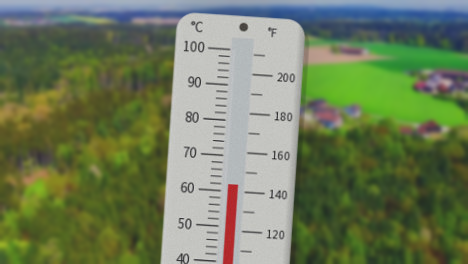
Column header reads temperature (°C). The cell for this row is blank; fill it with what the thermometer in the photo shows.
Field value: 62 °C
